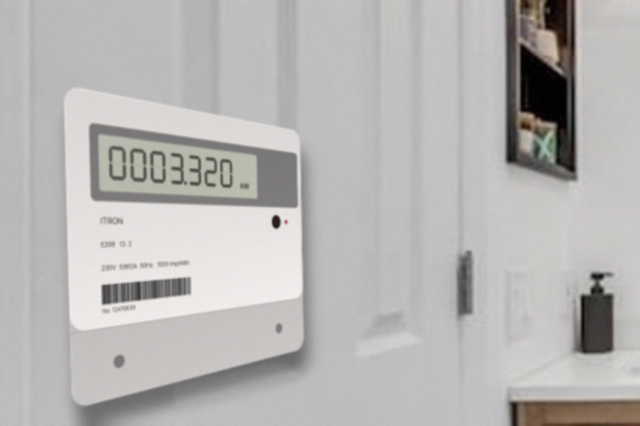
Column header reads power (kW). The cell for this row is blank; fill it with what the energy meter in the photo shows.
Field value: 3.320 kW
